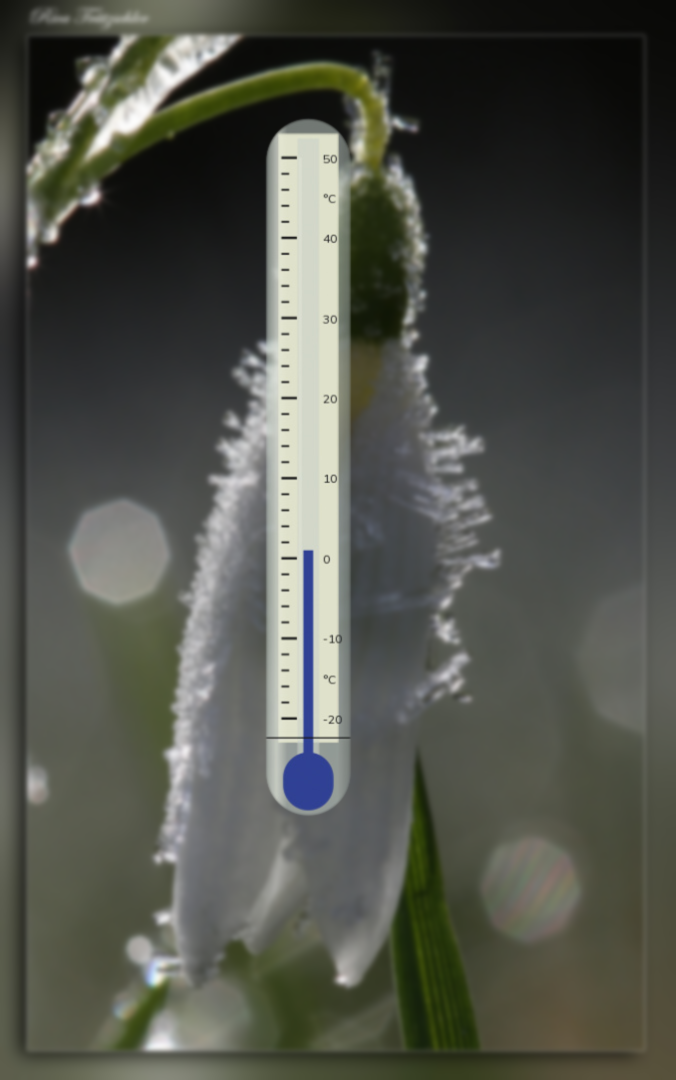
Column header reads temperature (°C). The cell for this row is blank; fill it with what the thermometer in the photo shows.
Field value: 1 °C
